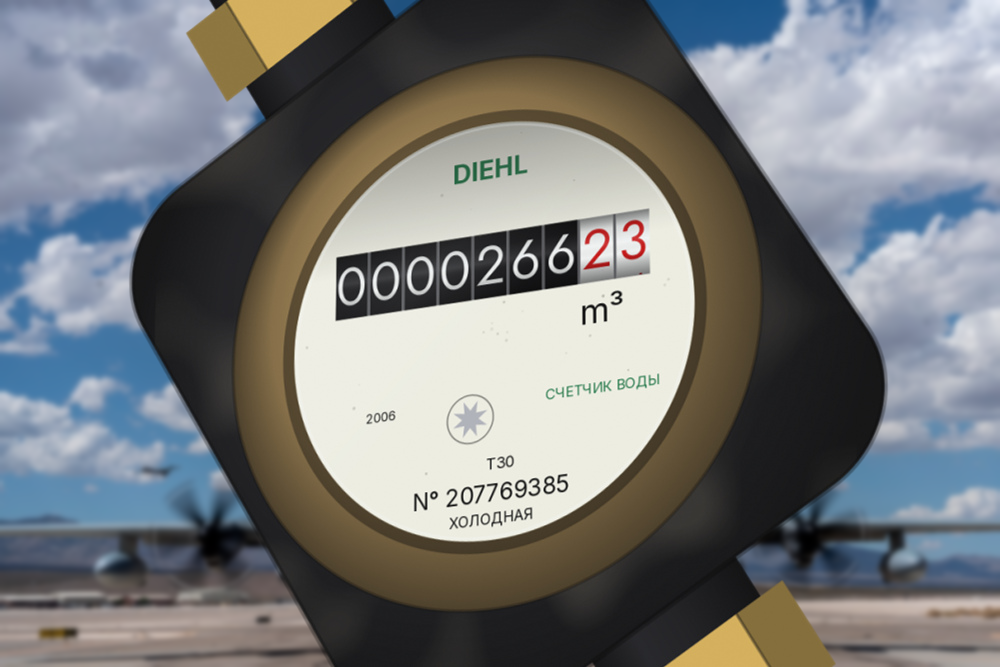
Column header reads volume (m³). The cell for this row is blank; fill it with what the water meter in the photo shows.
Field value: 266.23 m³
